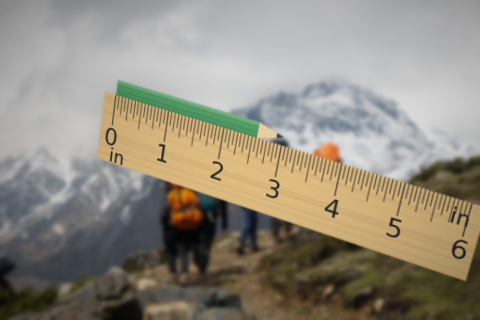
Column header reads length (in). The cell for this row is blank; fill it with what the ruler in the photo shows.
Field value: 3 in
